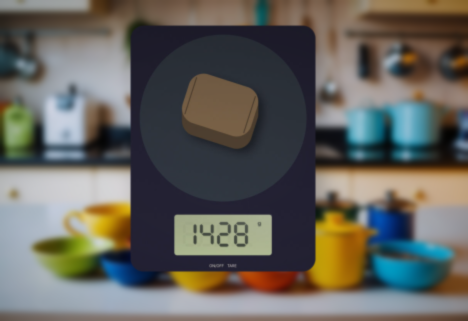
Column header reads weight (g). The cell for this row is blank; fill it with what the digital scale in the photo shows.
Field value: 1428 g
